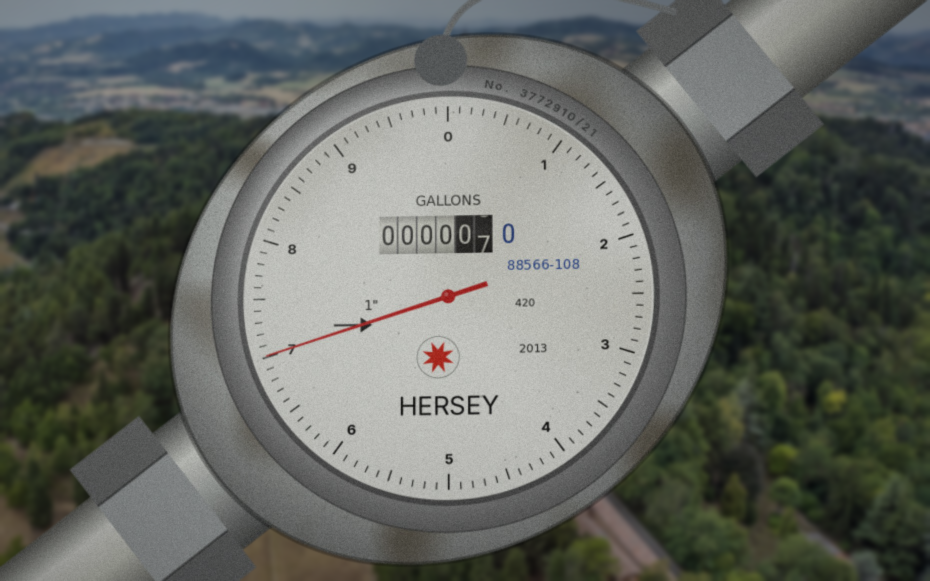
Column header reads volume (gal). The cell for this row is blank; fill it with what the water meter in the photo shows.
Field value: 67.0 gal
